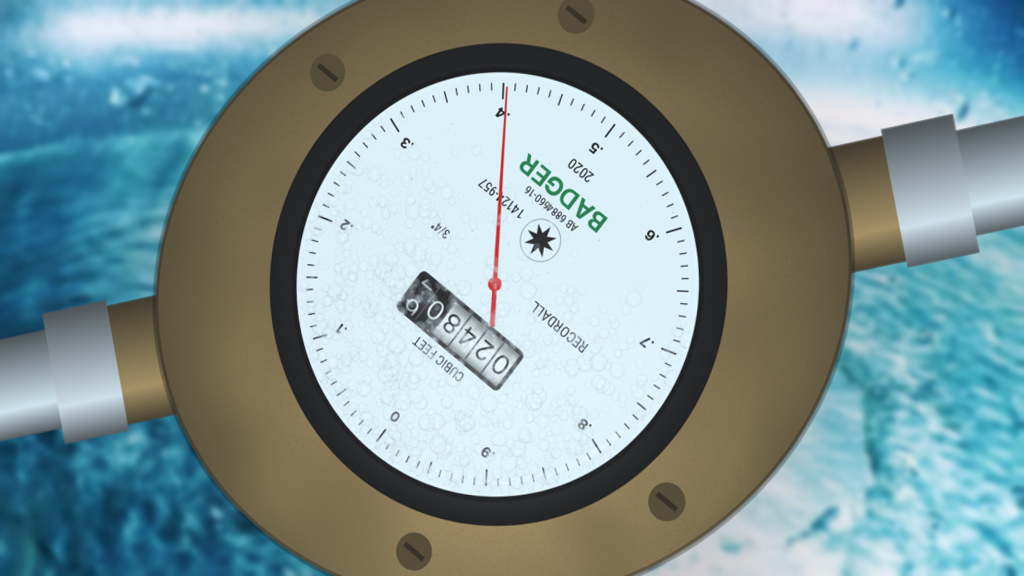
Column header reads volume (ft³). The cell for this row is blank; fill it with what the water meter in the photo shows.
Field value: 24806.40 ft³
